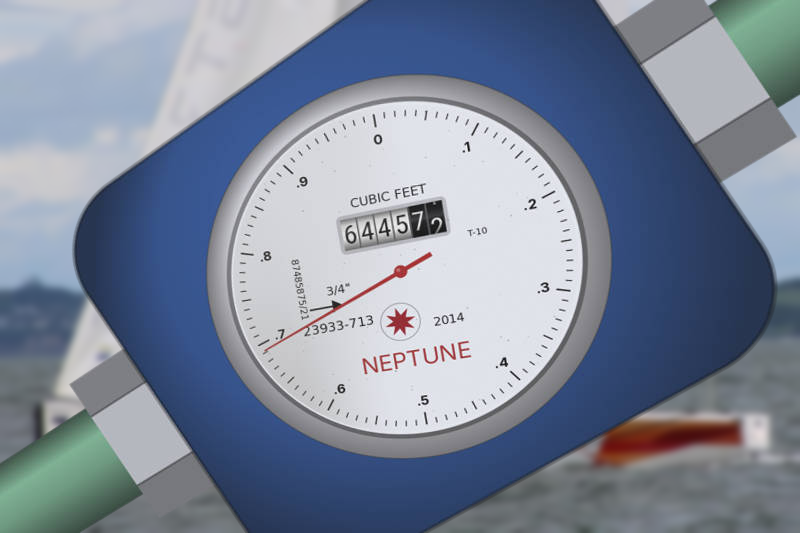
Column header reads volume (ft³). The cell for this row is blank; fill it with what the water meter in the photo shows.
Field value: 644571.69 ft³
